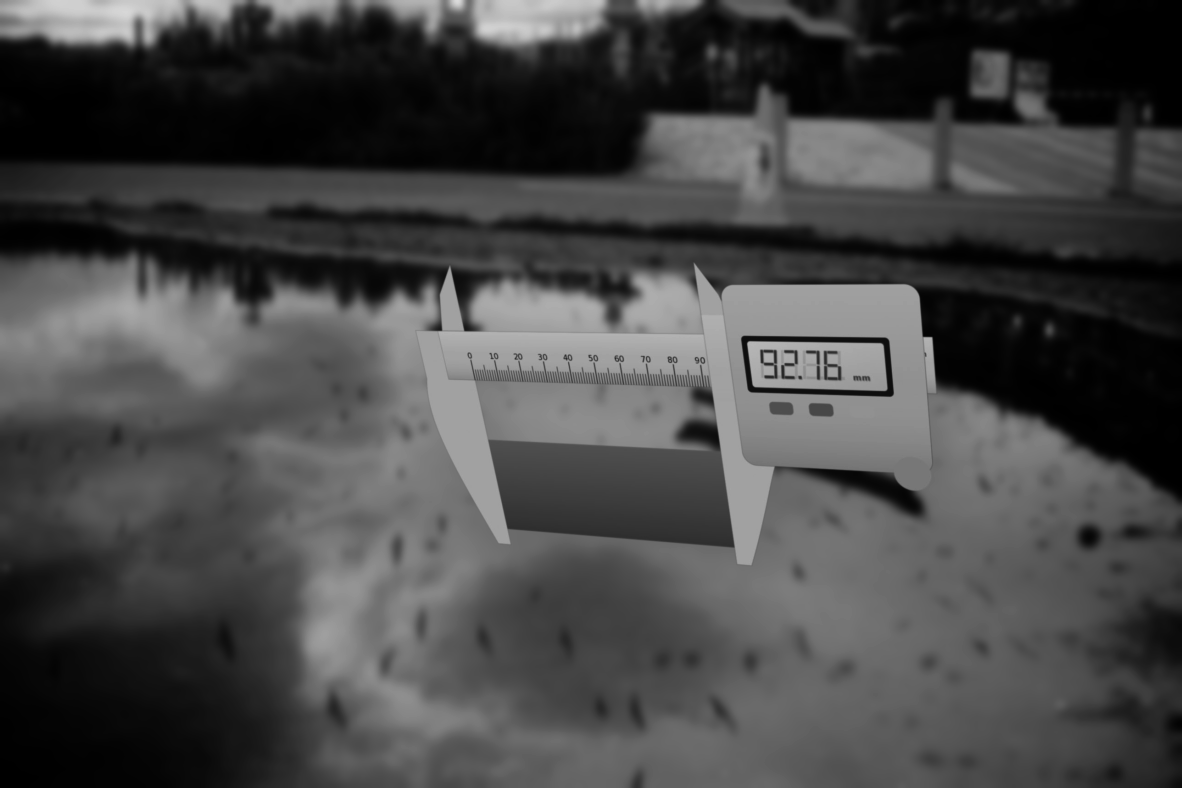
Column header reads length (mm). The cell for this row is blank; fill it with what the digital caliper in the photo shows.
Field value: 92.76 mm
